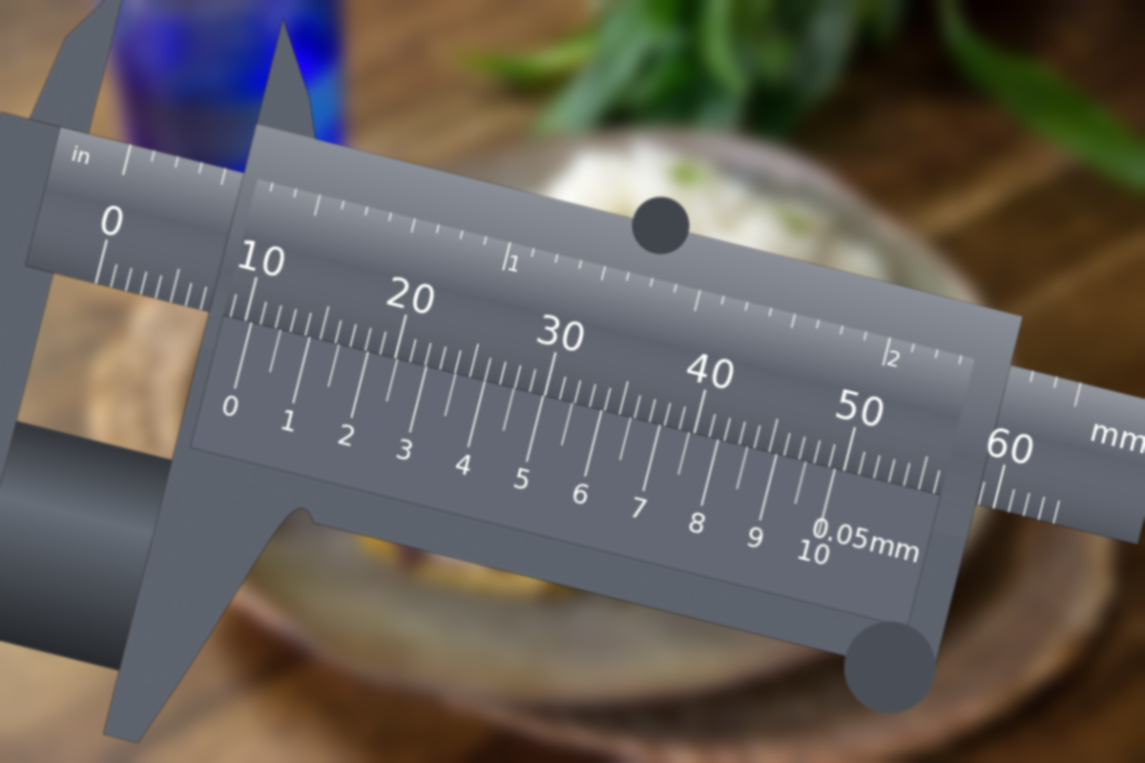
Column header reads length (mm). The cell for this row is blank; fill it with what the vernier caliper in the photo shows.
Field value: 10.4 mm
